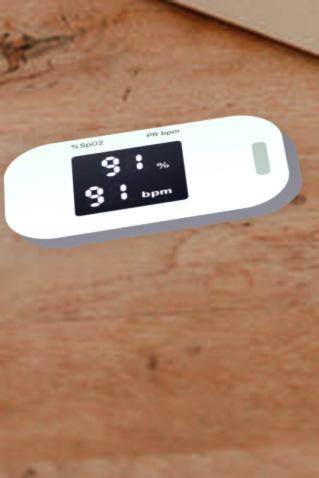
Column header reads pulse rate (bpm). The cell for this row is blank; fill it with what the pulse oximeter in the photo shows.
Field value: 91 bpm
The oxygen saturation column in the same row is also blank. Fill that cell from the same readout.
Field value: 91 %
